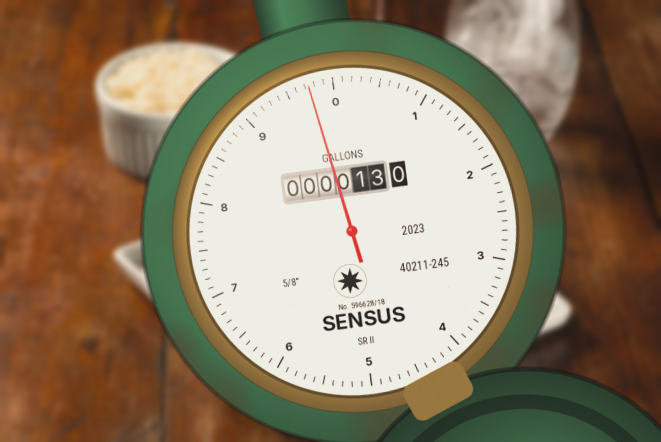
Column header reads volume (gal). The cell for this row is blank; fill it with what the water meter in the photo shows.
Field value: 129.7 gal
